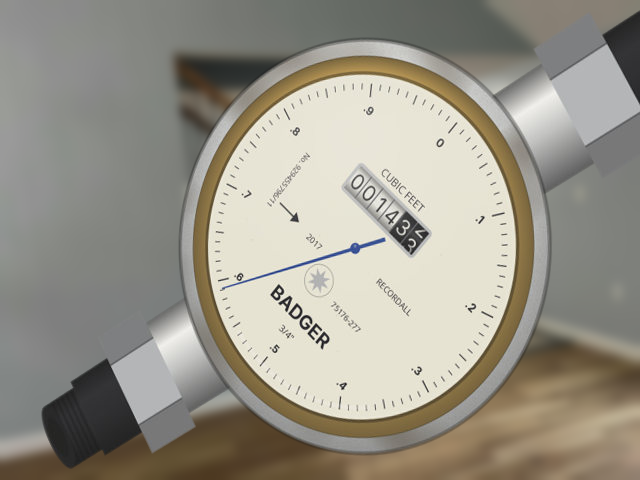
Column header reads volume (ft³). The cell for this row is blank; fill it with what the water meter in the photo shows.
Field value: 1432.59 ft³
